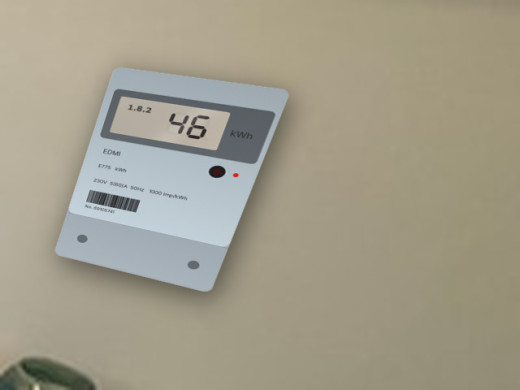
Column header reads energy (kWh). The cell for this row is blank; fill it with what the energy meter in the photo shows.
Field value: 46 kWh
